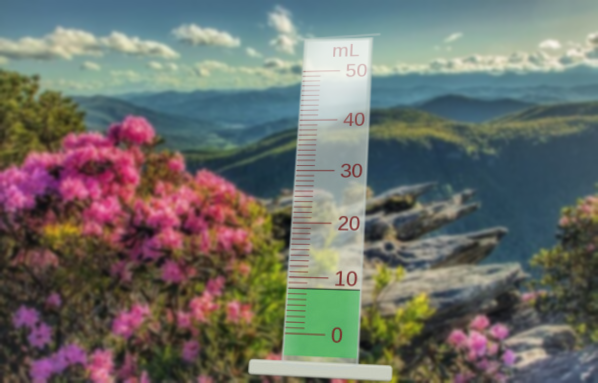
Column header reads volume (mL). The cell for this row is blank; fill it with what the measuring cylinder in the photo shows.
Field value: 8 mL
